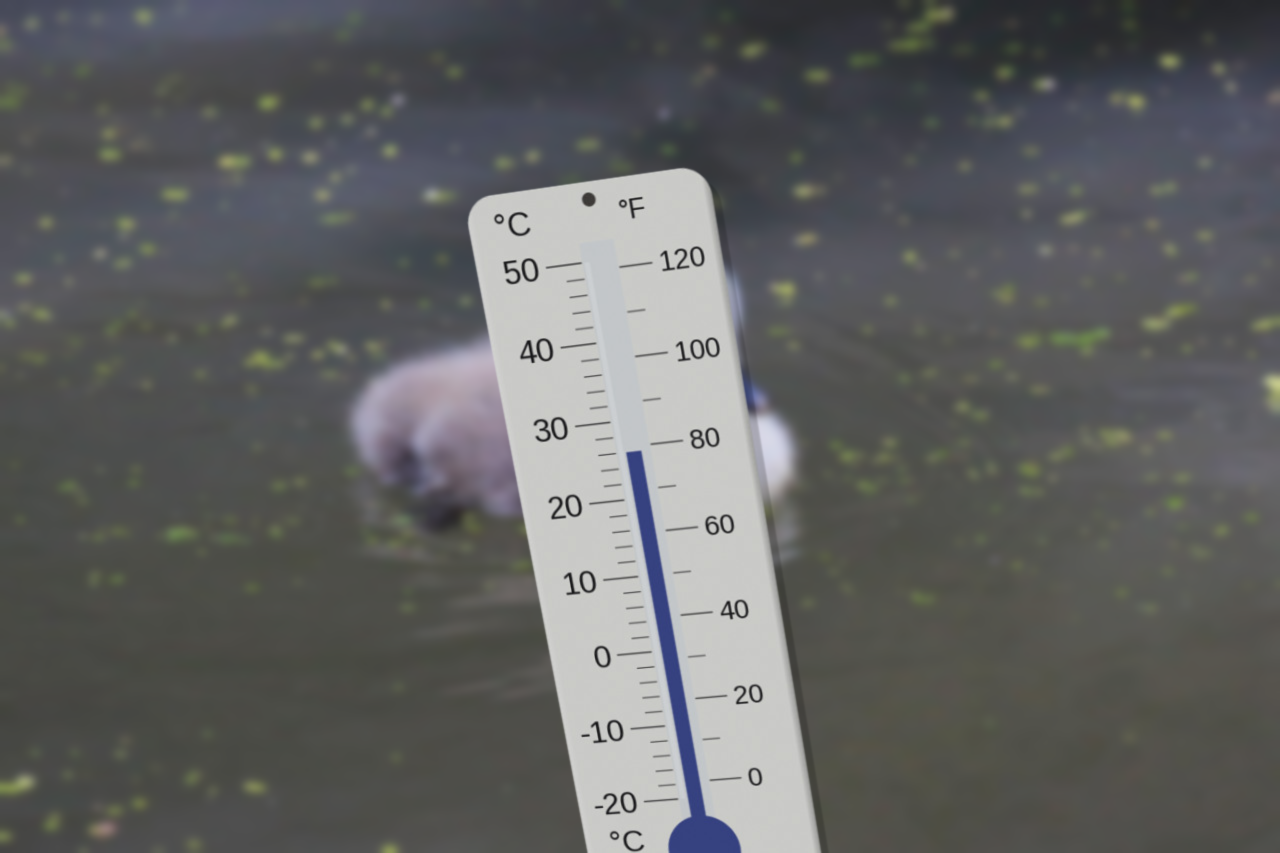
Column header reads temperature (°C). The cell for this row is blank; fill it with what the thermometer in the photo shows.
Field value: 26 °C
